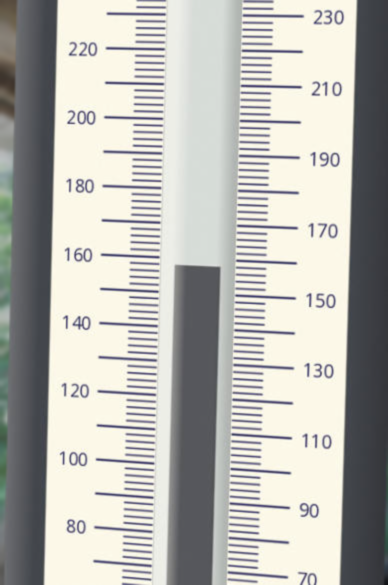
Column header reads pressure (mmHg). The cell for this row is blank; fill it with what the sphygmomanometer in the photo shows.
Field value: 158 mmHg
